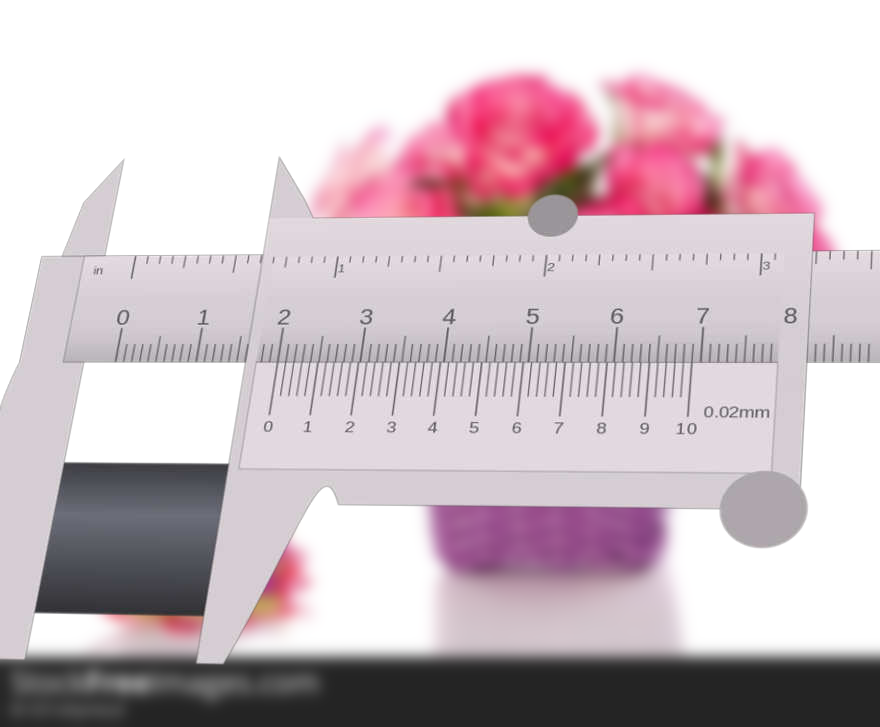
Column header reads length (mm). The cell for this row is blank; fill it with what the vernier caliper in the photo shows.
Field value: 20.0 mm
